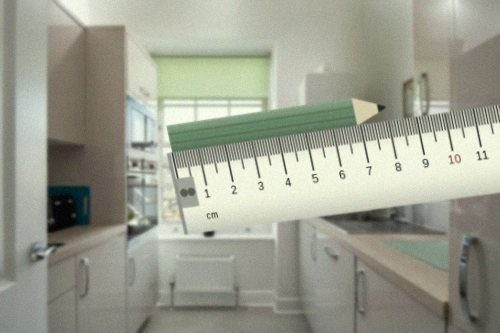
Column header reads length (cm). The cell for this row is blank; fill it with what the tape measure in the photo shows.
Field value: 8 cm
